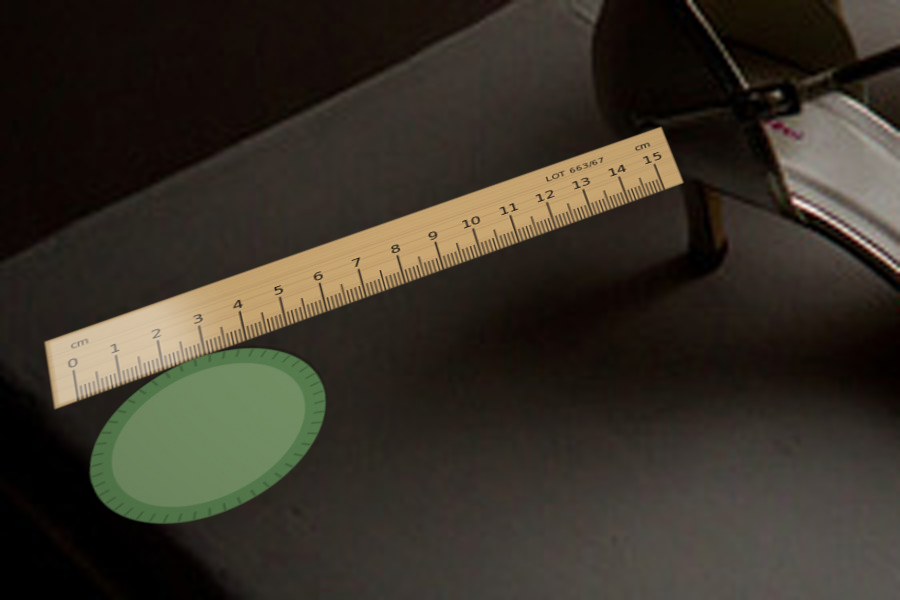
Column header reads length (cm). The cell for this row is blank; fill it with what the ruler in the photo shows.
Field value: 5.5 cm
